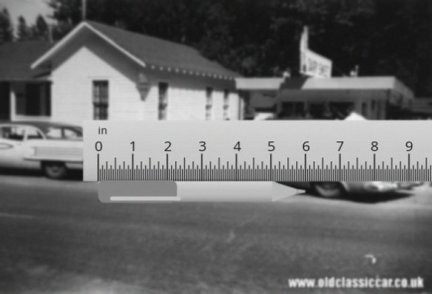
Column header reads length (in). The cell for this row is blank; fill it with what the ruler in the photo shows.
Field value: 6 in
